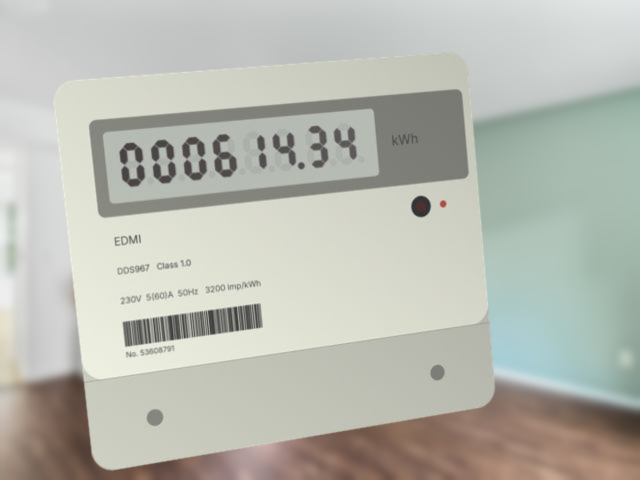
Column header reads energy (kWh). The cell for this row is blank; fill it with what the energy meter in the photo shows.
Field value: 614.34 kWh
